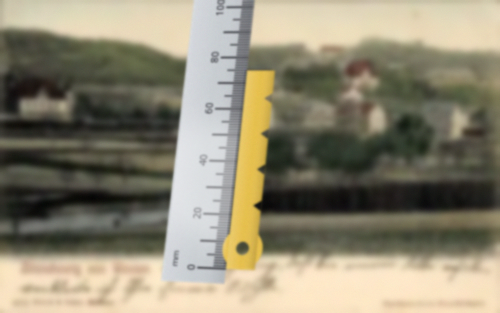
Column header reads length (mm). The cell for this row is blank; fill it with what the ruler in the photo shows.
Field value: 75 mm
